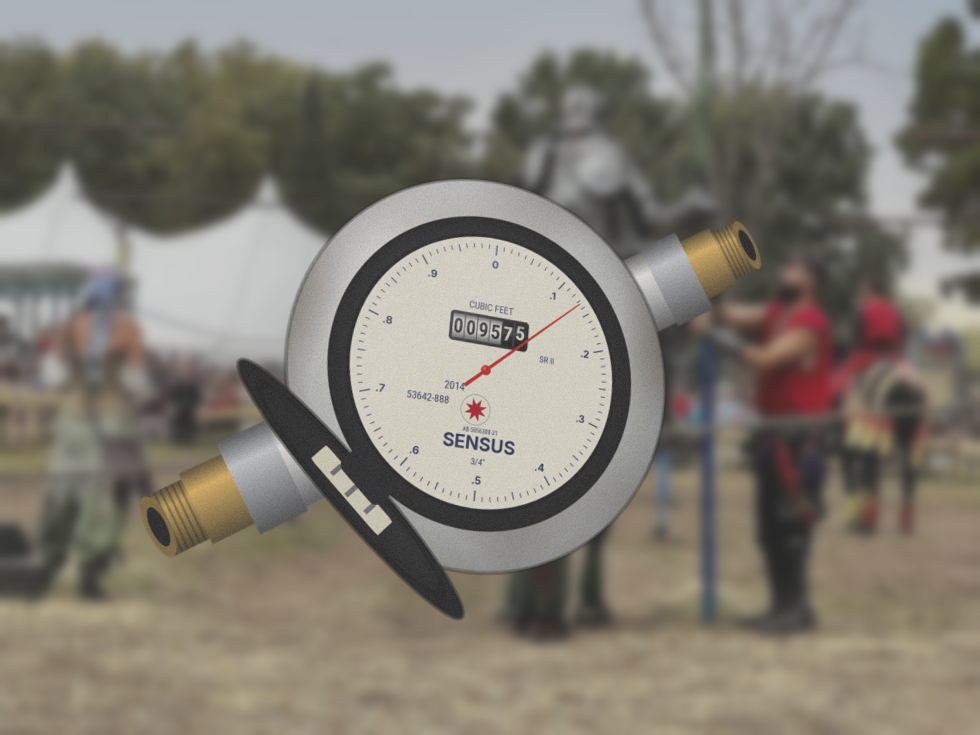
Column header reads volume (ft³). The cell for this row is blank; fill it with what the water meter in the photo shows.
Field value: 9575.13 ft³
